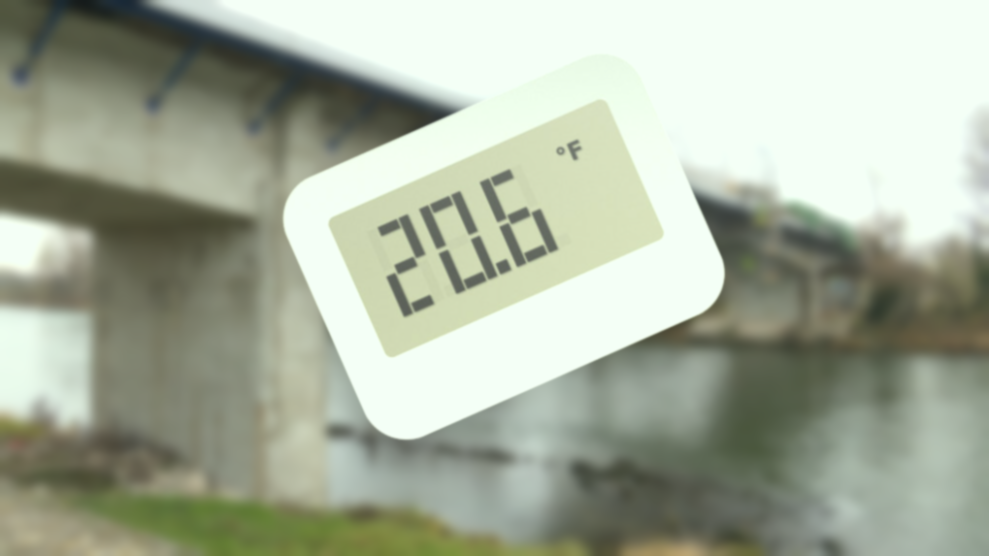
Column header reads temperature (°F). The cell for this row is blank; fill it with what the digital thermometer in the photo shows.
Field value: 20.6 °F
